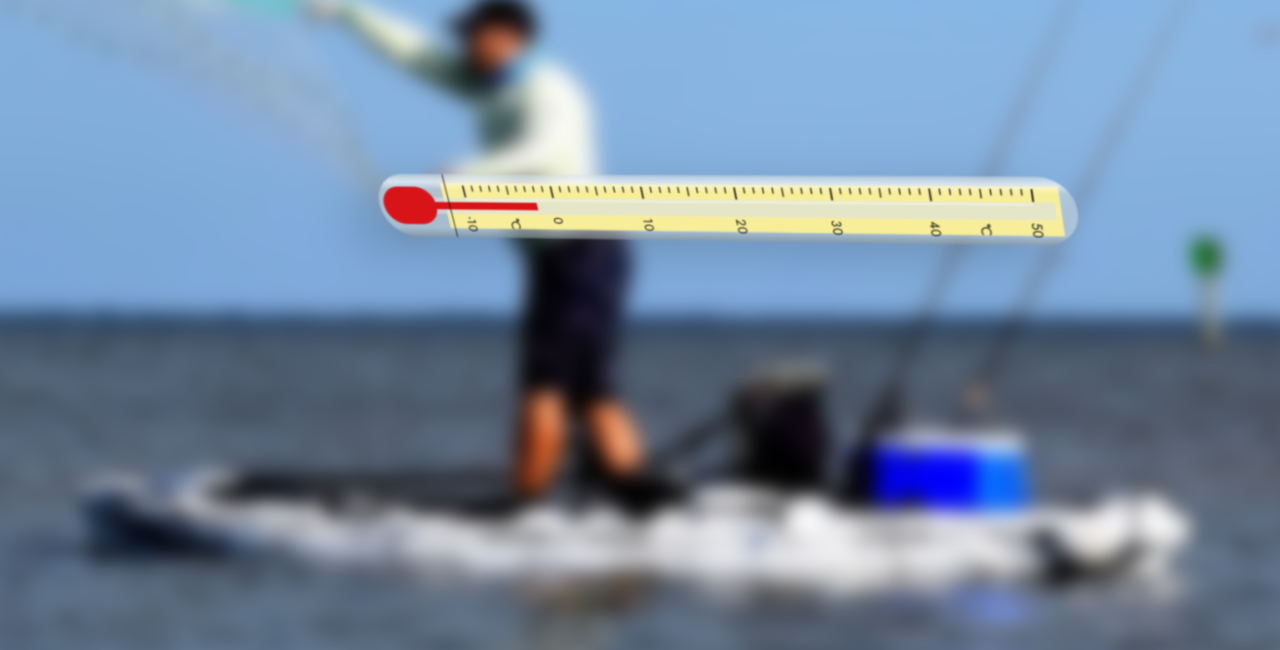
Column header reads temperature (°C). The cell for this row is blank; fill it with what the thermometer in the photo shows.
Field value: -2 °C
